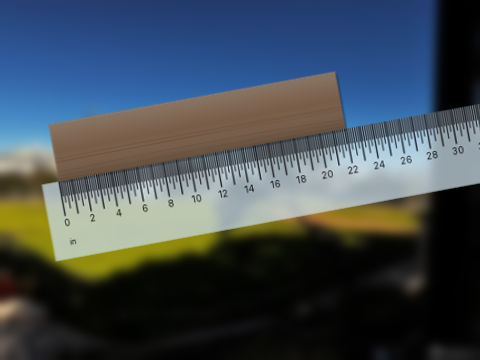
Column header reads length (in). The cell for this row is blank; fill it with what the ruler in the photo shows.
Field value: 22 in
